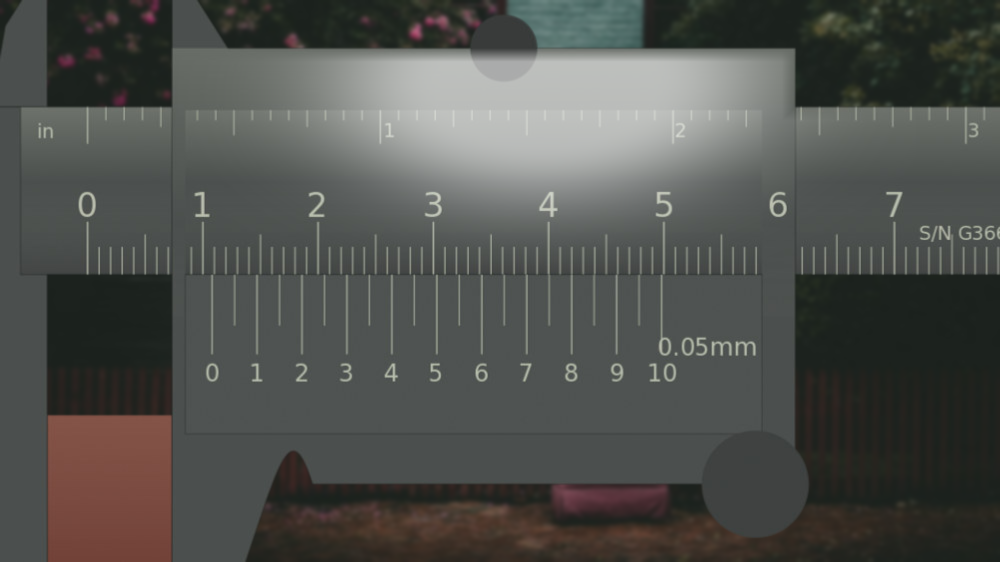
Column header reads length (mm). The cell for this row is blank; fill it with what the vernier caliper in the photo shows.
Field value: 10.8 mm
